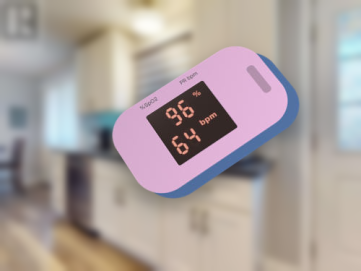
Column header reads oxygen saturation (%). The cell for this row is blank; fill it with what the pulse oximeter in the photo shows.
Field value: 96 %
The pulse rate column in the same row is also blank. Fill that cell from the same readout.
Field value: 64 bpm
